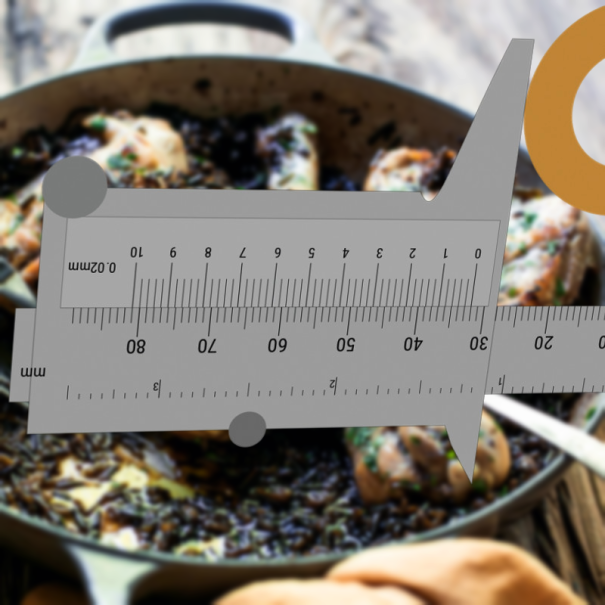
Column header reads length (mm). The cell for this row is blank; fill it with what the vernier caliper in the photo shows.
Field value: 32.0 mm
